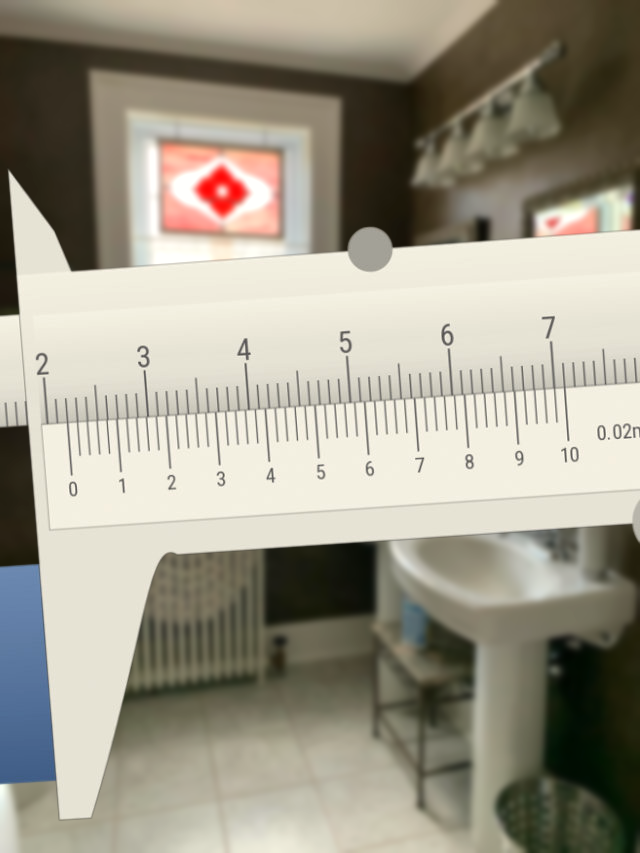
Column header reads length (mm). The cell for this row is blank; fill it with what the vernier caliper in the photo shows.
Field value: 22.0 mm
